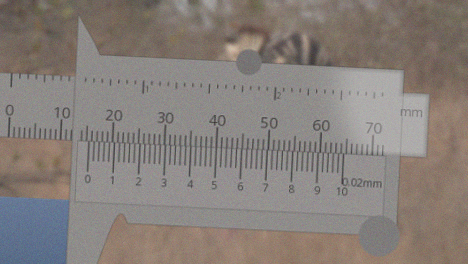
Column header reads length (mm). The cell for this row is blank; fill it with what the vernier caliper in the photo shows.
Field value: 15.5 mm
